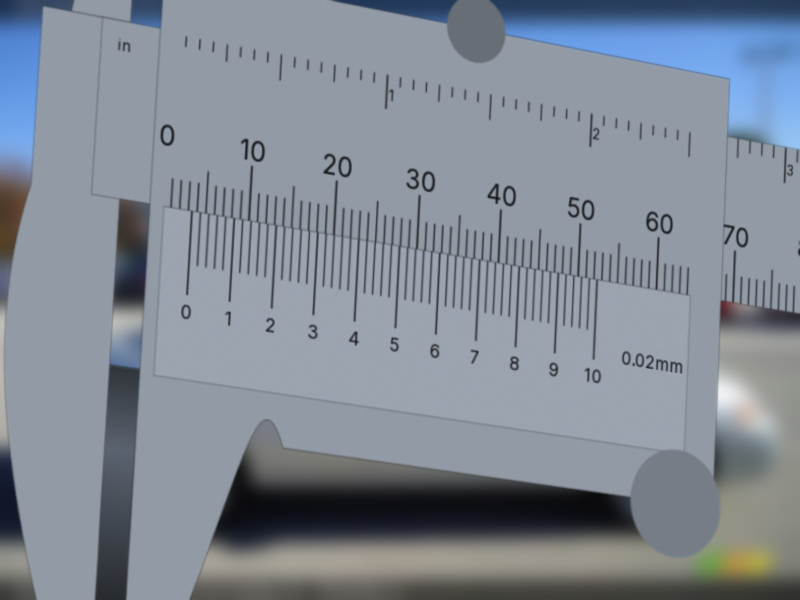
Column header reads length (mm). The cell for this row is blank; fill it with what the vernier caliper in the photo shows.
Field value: 3.4 mm
